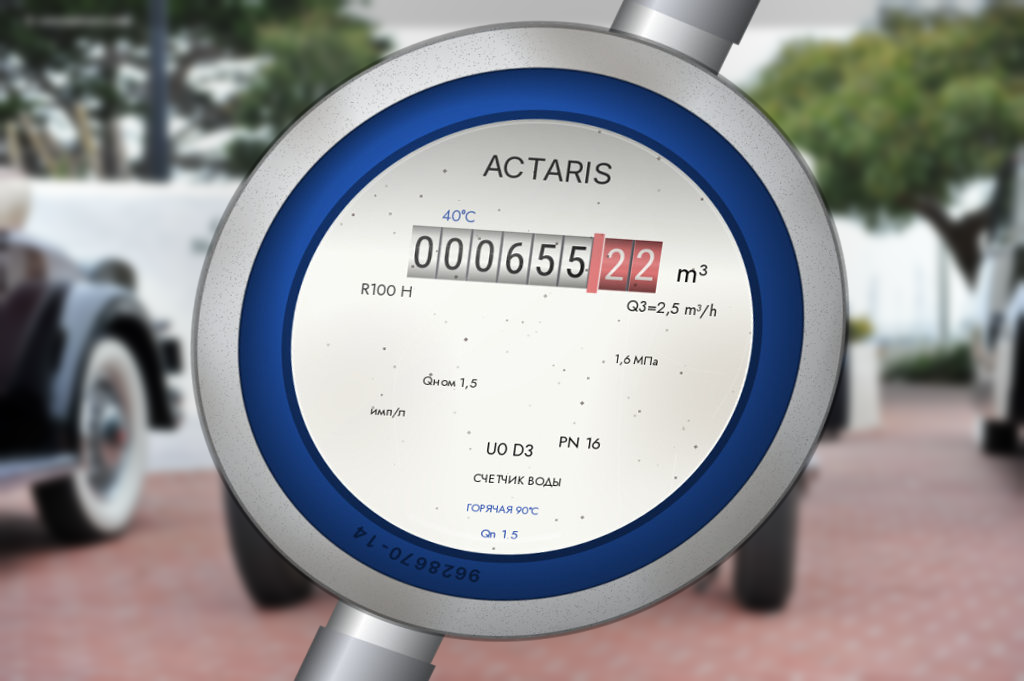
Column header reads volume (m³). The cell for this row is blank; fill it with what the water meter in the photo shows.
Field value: 655.22 m³
